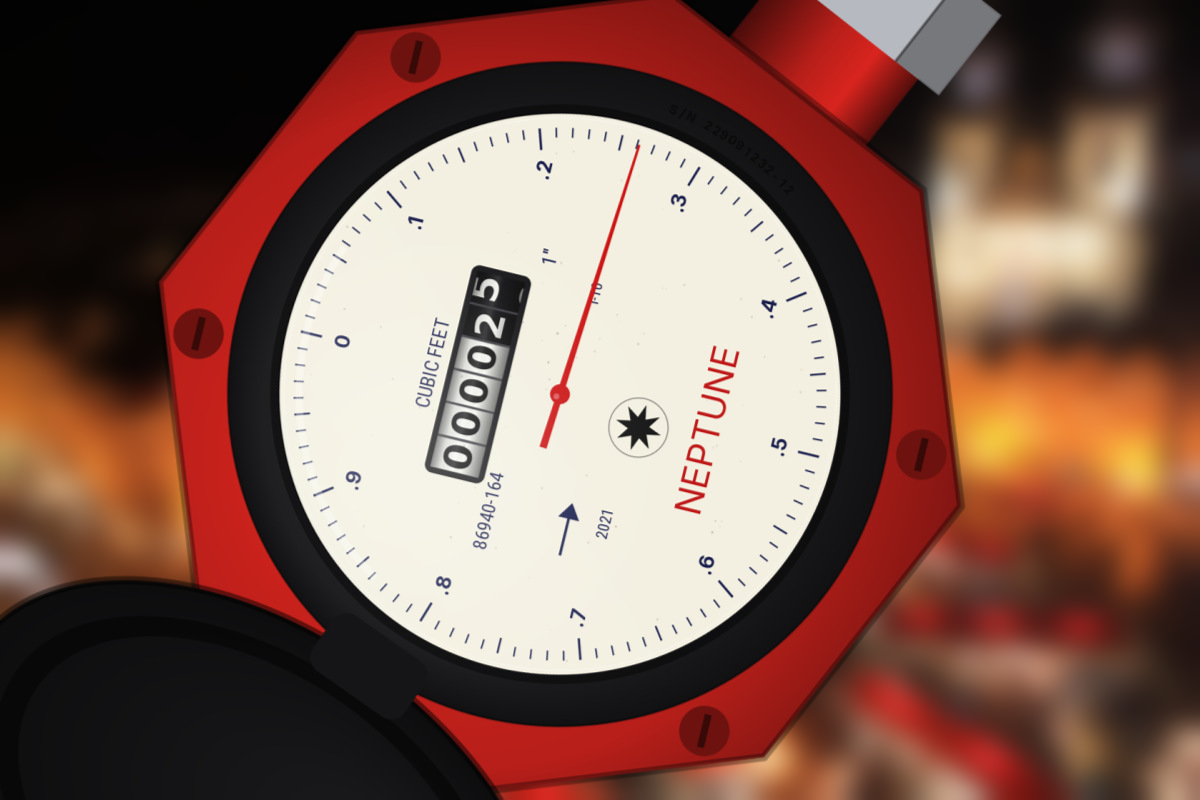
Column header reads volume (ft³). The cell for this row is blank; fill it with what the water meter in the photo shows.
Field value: 25.26 ft³
